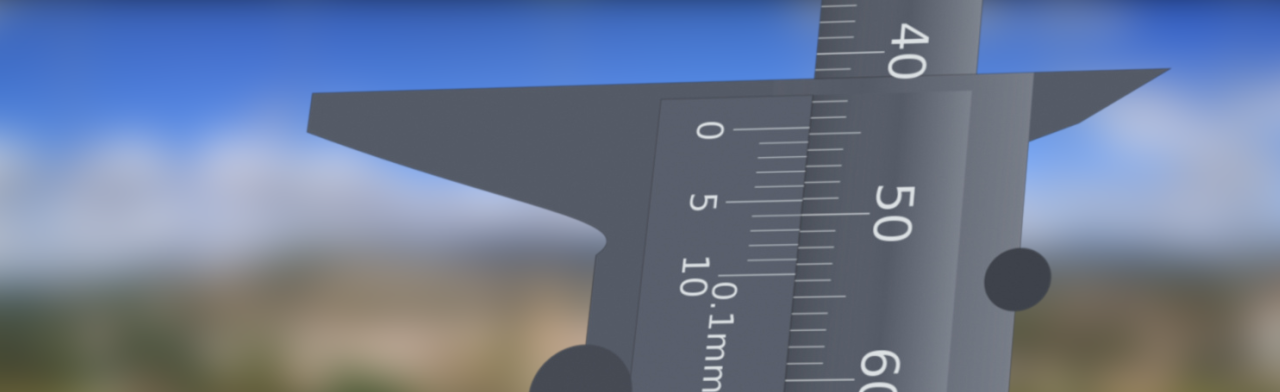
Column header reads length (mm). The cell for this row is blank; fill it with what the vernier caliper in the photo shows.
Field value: 44.6 mm
